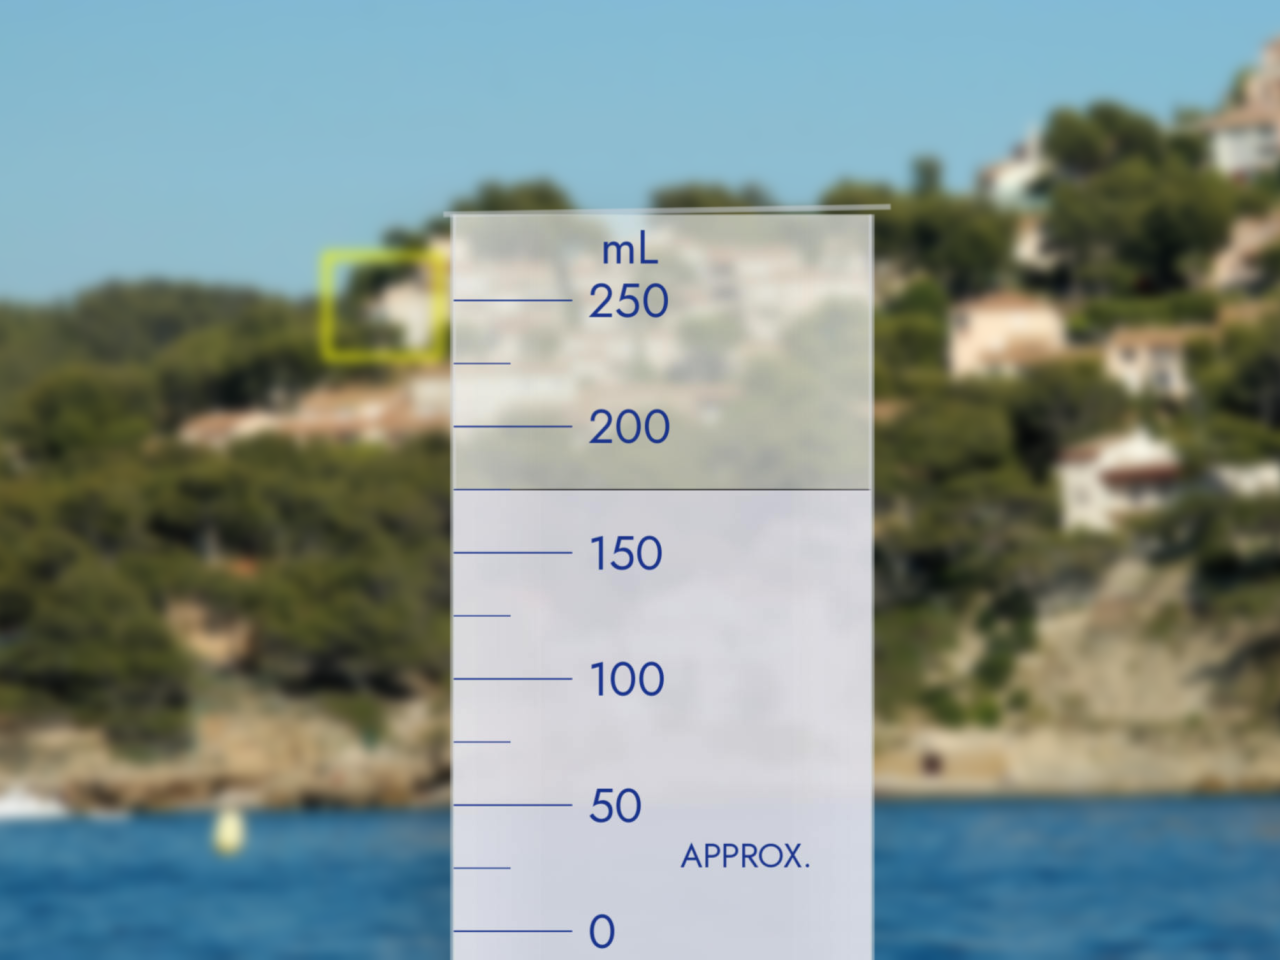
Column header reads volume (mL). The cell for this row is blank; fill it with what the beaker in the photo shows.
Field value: 175 mL
